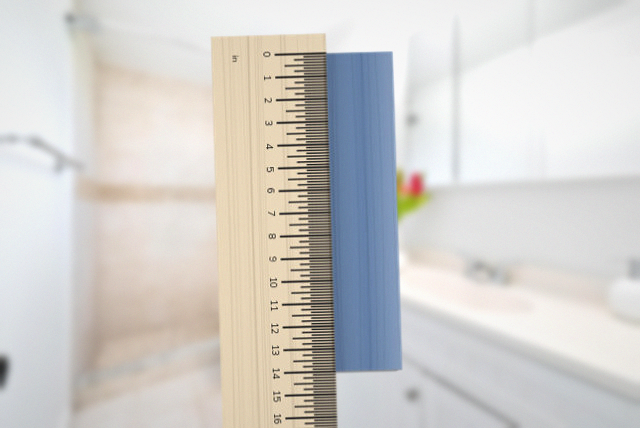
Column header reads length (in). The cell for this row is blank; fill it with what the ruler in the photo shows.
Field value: 14 in
